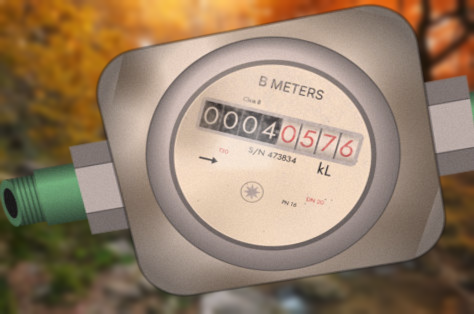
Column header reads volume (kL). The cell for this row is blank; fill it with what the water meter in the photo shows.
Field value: 4.0576 kL
